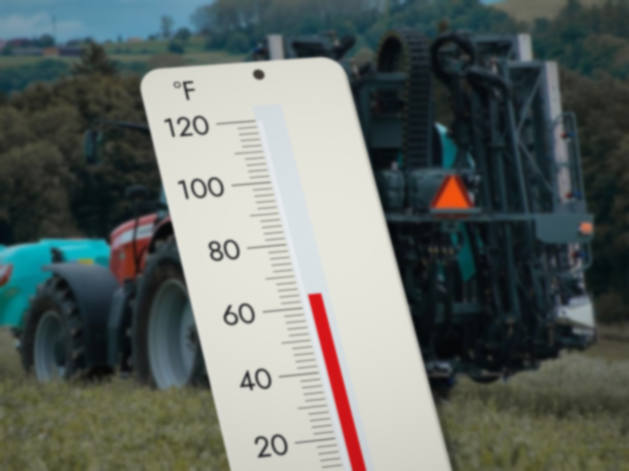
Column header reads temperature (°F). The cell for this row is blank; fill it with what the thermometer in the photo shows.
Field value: 64 °F
